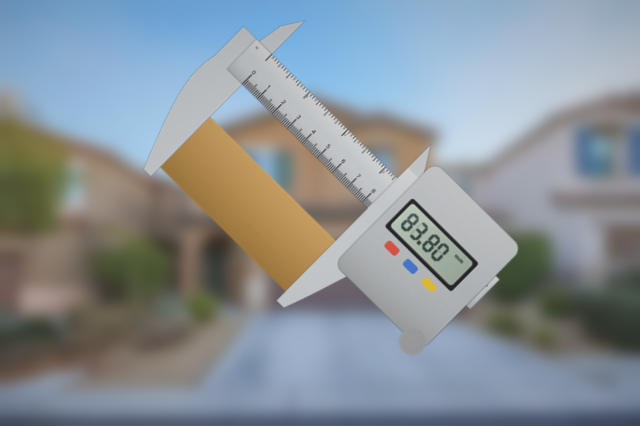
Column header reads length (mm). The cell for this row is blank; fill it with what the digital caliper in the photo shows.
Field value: 83.80 mm
